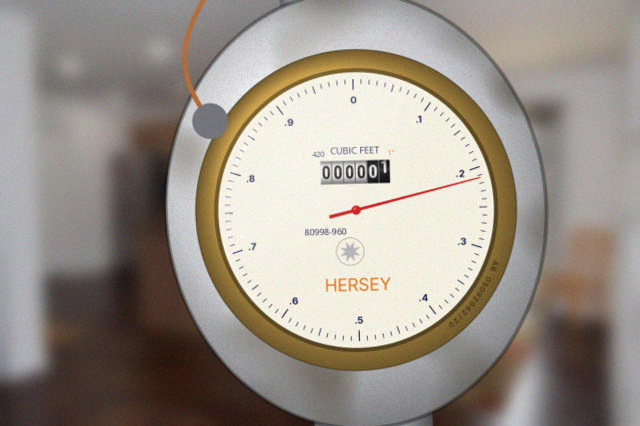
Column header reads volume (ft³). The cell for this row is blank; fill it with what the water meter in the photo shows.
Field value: 1.21 ft³
